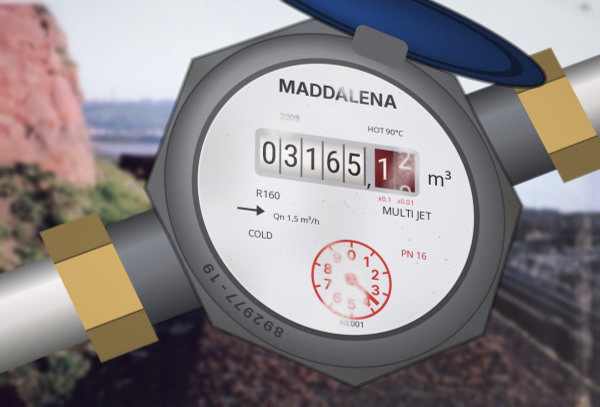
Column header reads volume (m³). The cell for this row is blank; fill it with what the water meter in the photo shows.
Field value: 3165.123 m³
